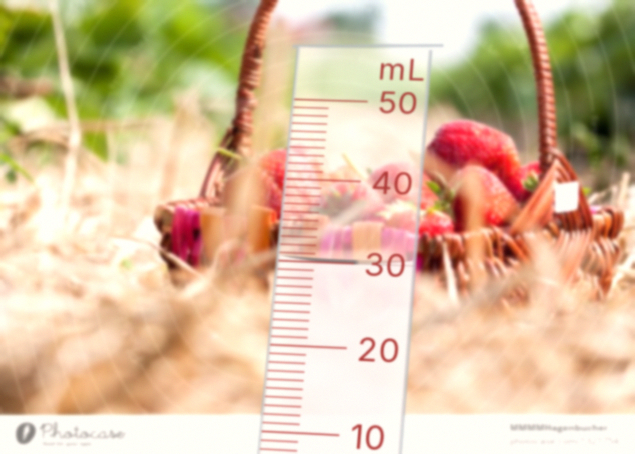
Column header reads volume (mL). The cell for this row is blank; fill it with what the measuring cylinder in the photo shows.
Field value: 30 mL
